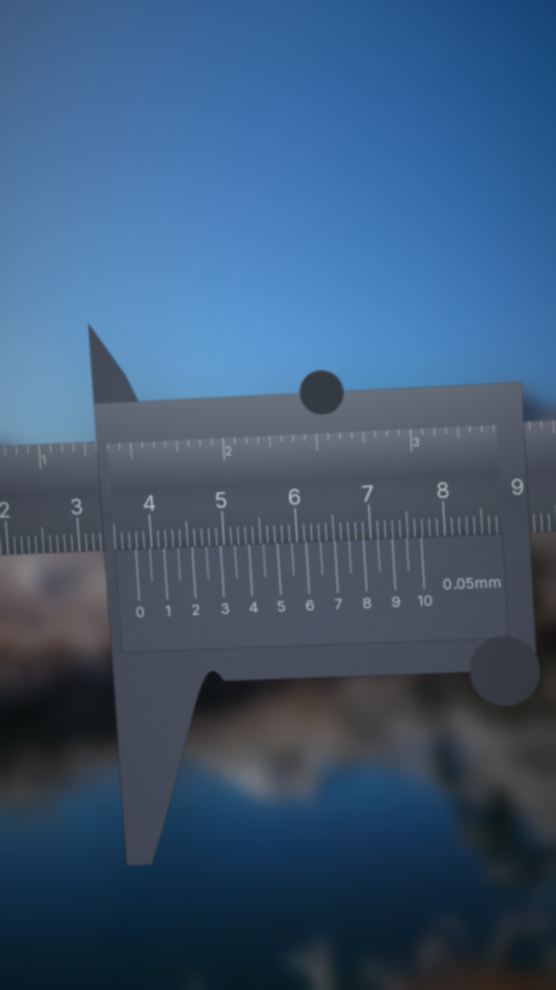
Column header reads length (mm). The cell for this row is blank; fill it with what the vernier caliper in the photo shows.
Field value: 37.8 mm
